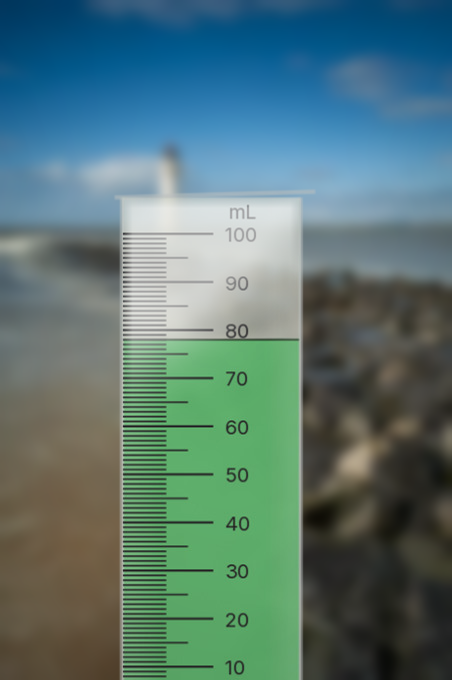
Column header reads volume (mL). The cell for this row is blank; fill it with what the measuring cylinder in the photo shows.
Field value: 78 mL
